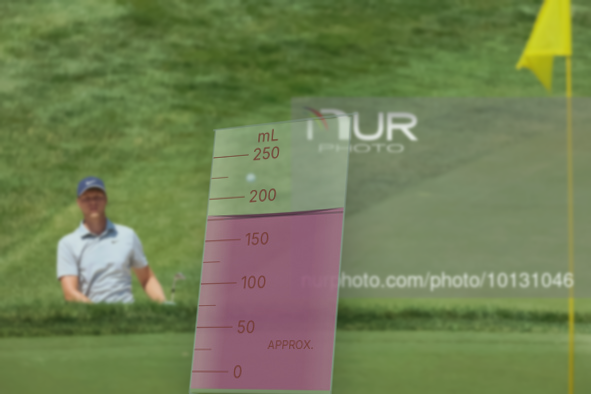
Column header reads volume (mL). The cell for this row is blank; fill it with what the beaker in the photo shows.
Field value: 175 mL
